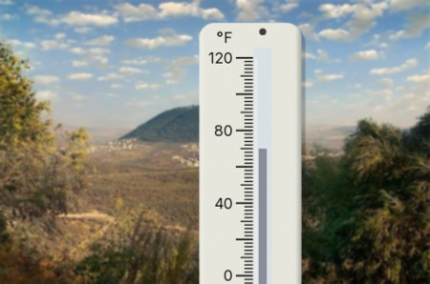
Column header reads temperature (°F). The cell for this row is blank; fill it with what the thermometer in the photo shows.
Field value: 70 °F
